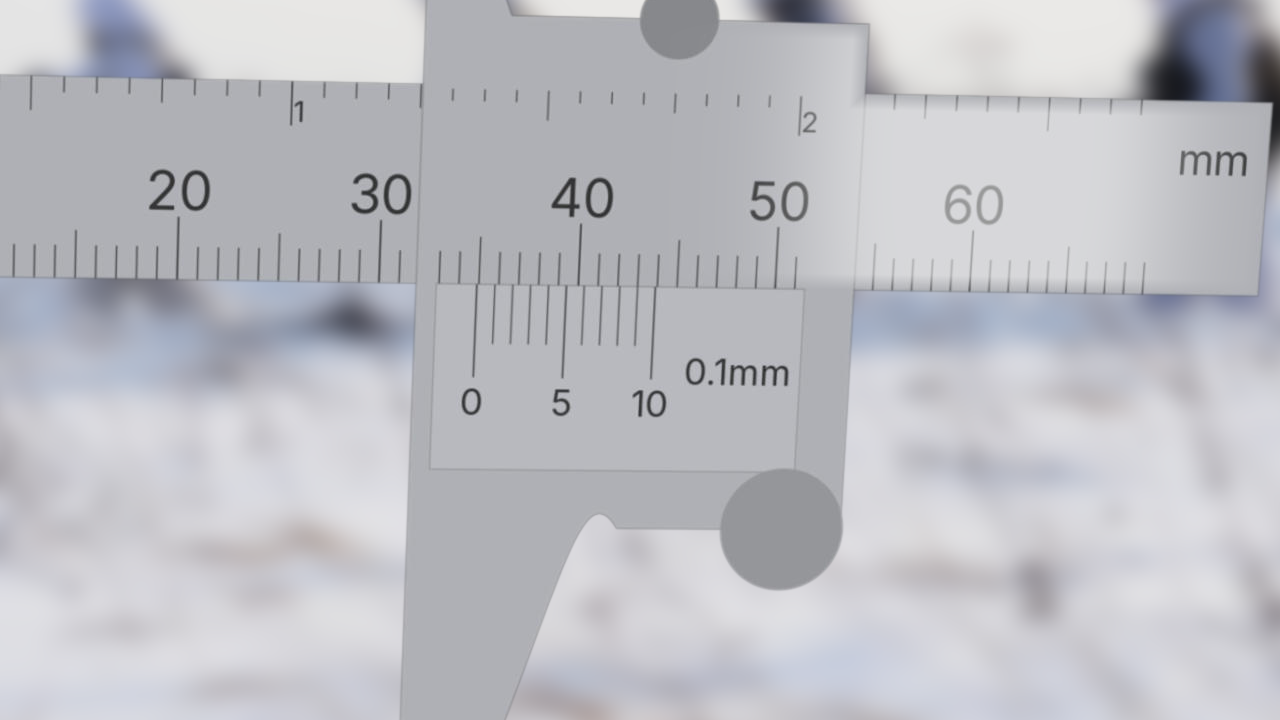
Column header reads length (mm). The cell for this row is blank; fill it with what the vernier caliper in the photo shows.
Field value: 34.9 mm
